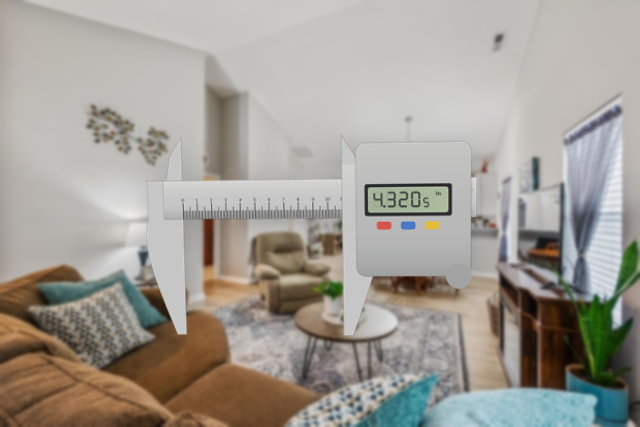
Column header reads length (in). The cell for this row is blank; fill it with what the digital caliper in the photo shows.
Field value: 4.3205 in
